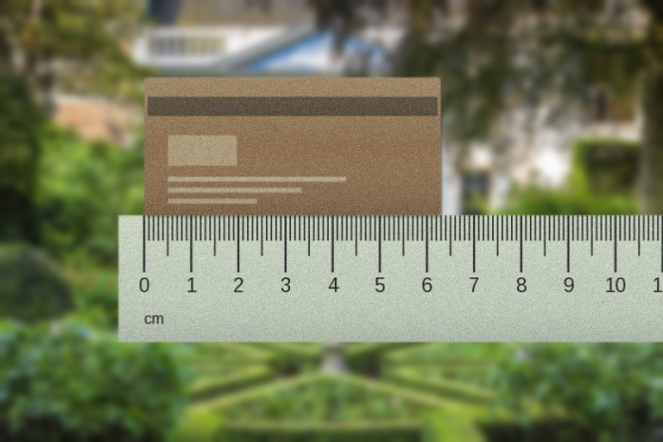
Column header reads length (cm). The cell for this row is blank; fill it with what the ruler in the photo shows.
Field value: 6.3 cm
